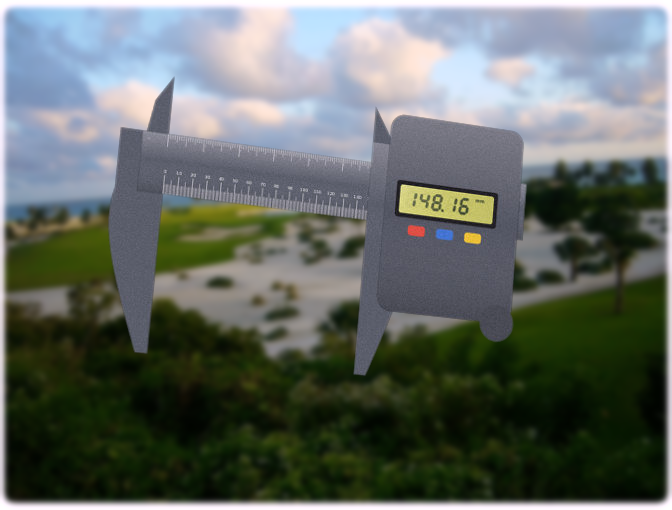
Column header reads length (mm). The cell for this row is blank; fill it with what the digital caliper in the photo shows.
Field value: 148.16 mm
